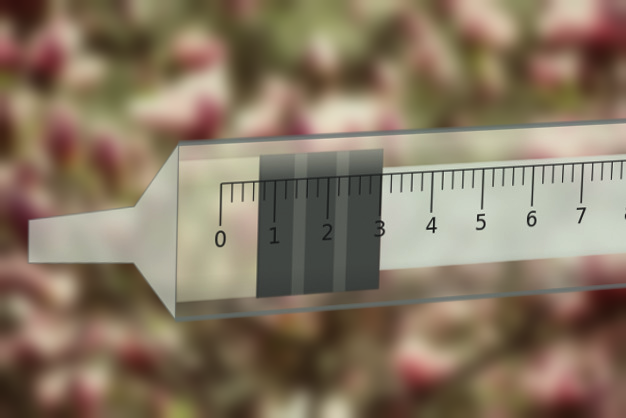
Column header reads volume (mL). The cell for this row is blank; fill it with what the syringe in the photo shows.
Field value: 0.7 mL
